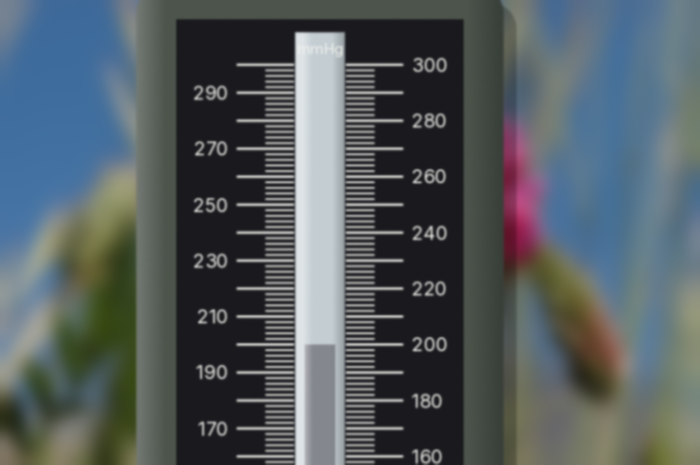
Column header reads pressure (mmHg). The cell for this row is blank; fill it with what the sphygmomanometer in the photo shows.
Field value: 200 mmHg
